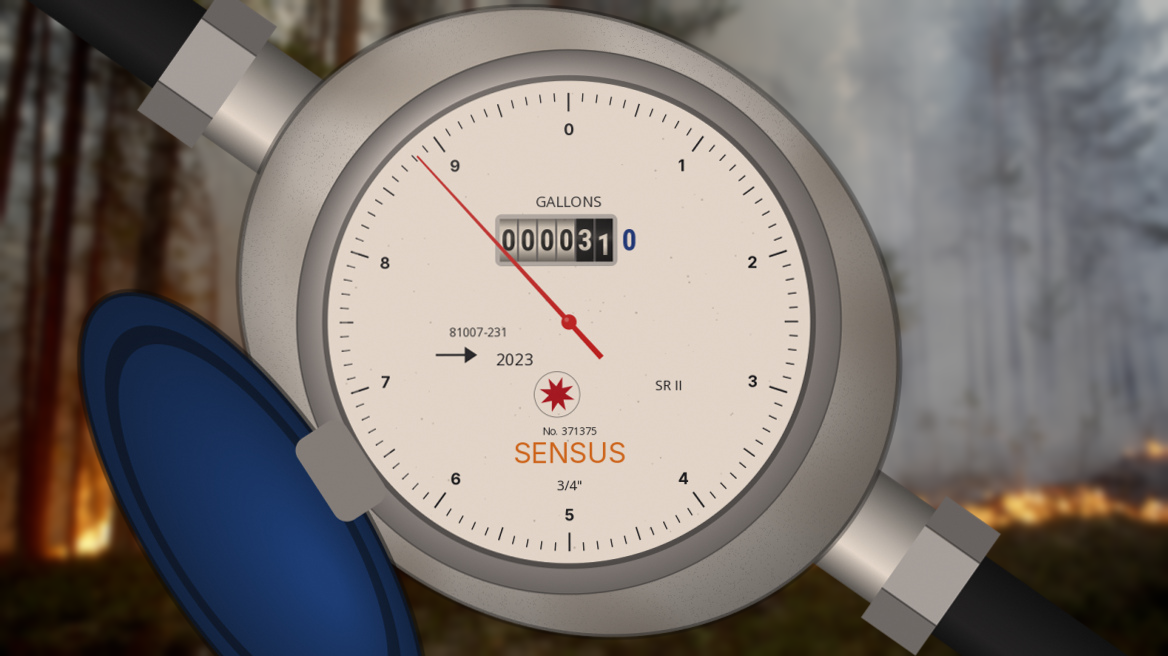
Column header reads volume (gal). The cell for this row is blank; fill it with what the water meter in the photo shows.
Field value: 308.8 gal
